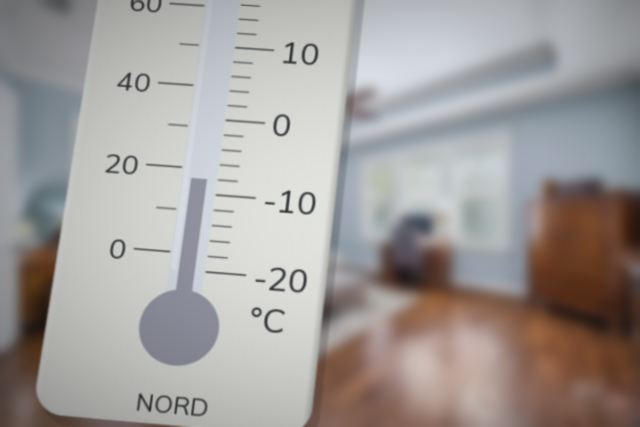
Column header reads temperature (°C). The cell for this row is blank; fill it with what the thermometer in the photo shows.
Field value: -8 °C
